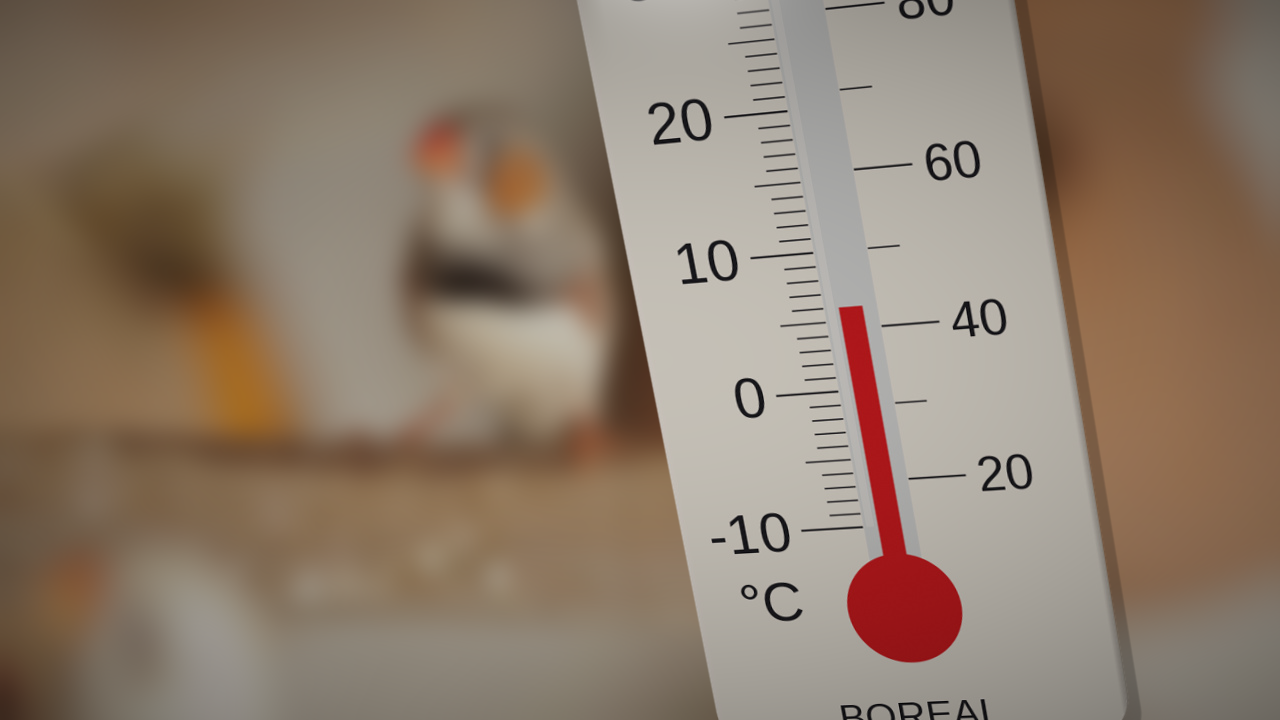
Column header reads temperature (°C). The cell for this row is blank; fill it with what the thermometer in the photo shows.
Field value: 6 °C
